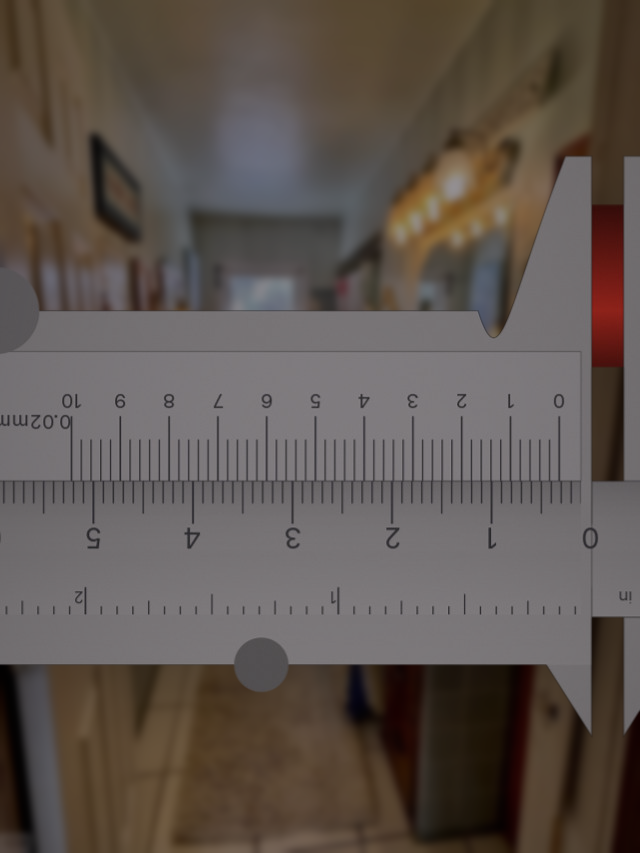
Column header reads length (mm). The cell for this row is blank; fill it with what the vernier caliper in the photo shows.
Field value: 3.2 mm
